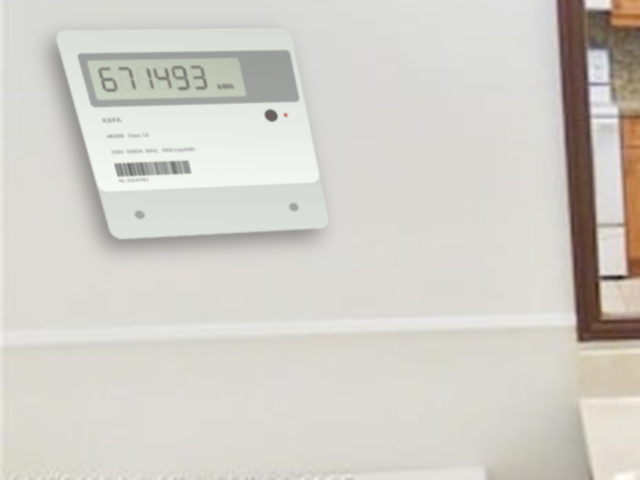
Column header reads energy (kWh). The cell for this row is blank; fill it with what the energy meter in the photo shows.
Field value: 671493 kWh
